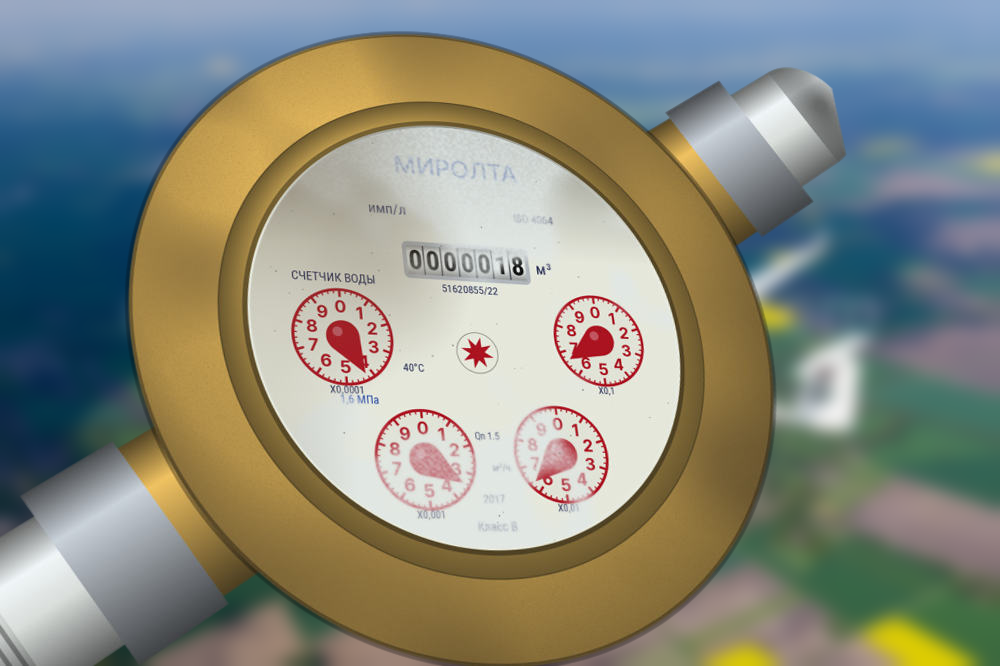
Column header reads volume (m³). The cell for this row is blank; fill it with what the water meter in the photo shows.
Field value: 18.6634 m³
